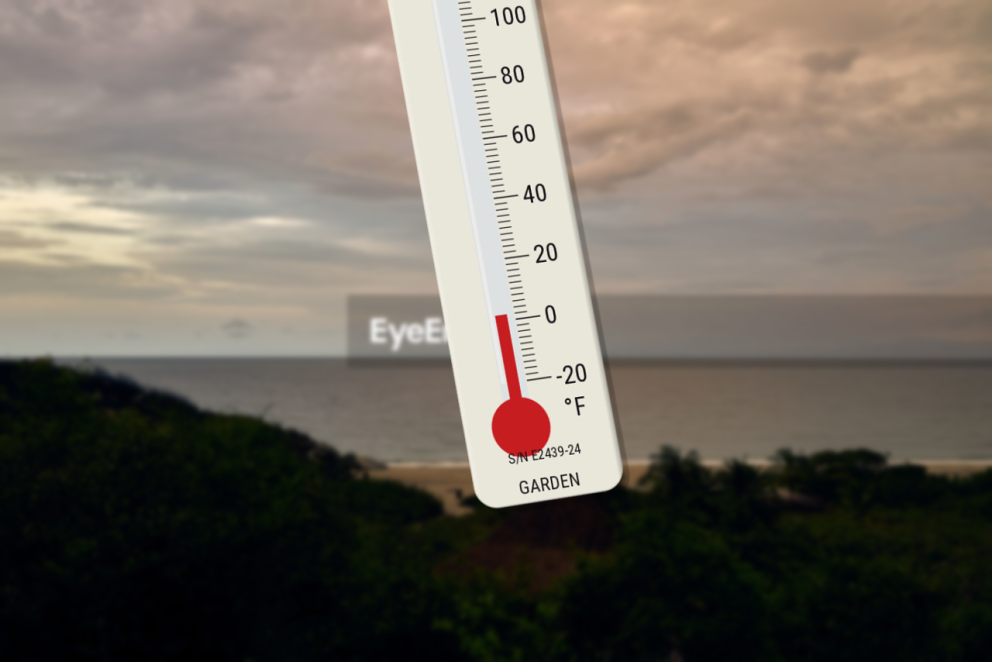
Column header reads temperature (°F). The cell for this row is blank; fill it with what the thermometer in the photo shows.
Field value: 2 °F
